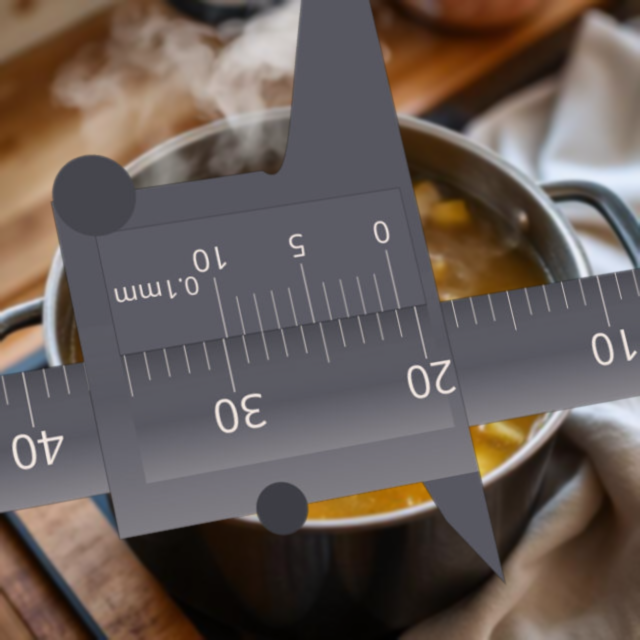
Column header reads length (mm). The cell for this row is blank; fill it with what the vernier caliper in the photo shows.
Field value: 20.8 mm
